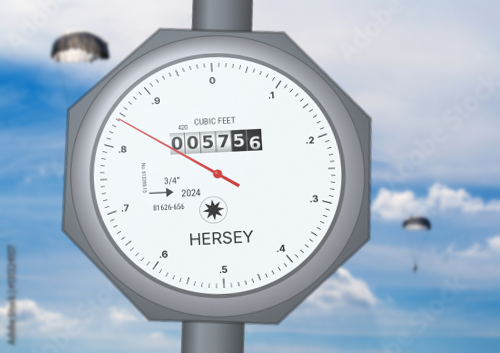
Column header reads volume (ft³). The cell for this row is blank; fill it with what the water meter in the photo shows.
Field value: 5755.84 ft³
